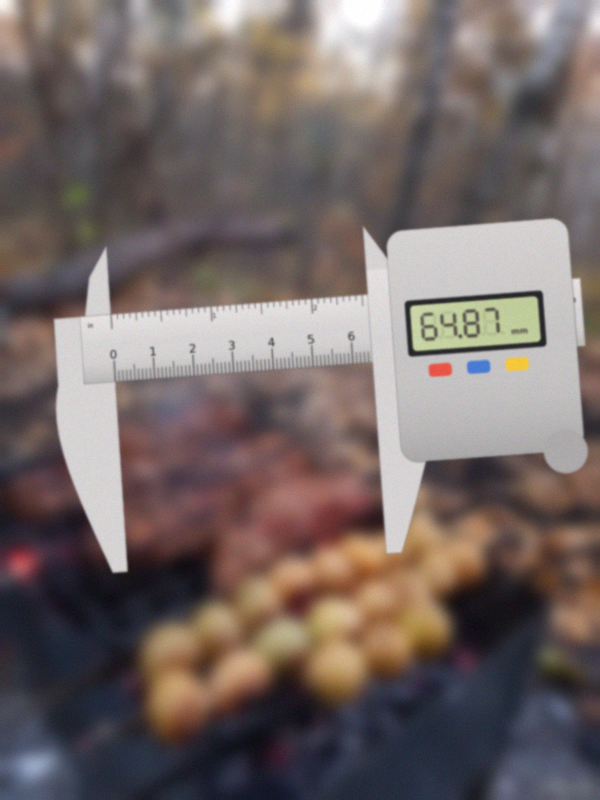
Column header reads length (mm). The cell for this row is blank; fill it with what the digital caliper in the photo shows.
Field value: 64.87 mm
